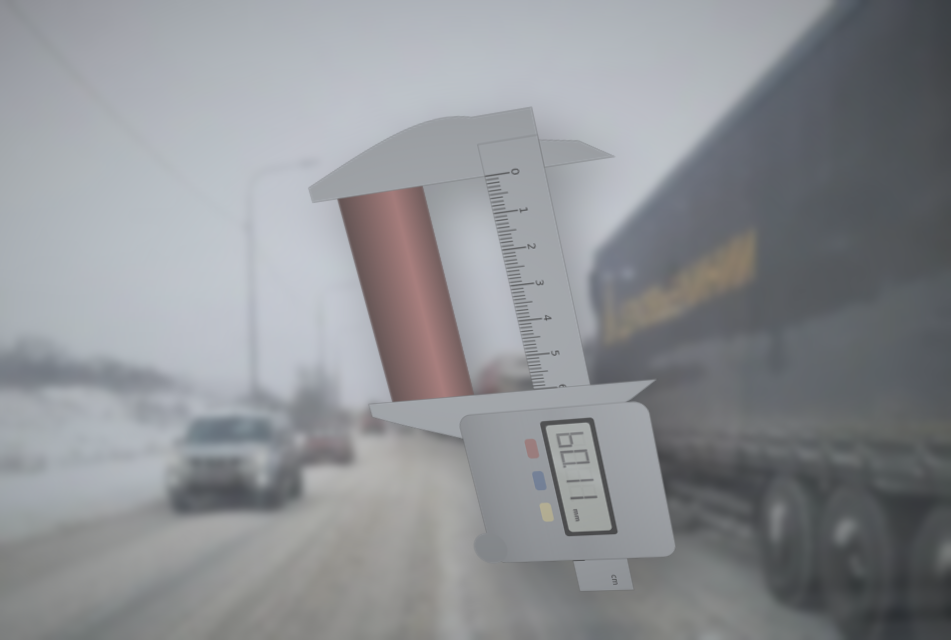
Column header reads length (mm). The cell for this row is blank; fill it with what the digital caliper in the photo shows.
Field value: 60.11 mm
